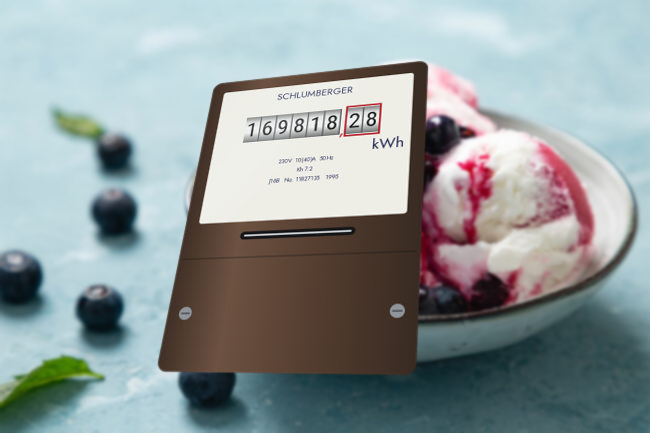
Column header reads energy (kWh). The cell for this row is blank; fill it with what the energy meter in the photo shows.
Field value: 169818.28 kWh
